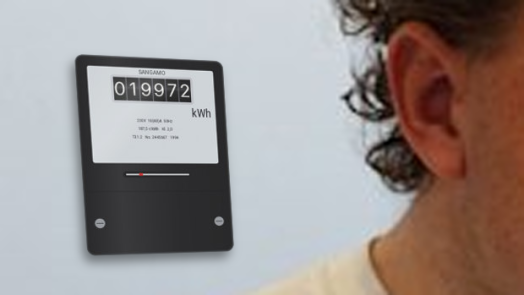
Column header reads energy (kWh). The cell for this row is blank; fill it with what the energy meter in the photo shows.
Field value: 19972 kWh
